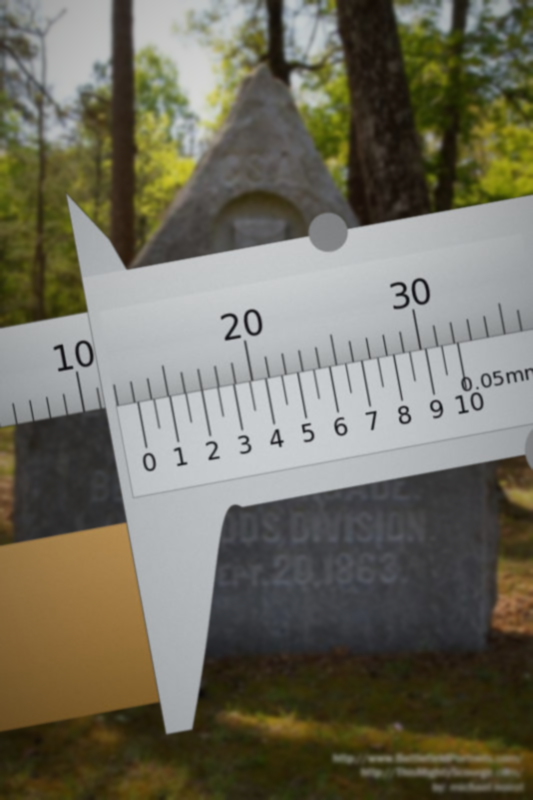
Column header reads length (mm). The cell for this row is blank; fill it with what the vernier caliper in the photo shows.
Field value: 13.2 mm
